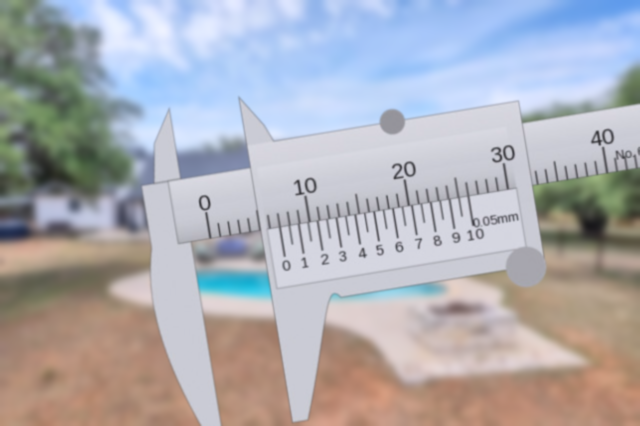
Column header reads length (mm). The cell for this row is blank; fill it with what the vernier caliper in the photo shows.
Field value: 7.0 mm
